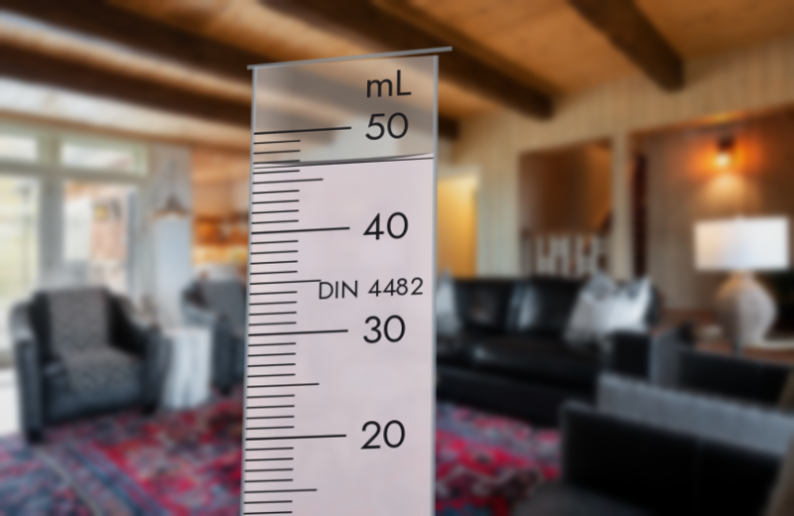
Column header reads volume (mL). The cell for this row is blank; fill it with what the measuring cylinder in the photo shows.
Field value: 46.5 mL
